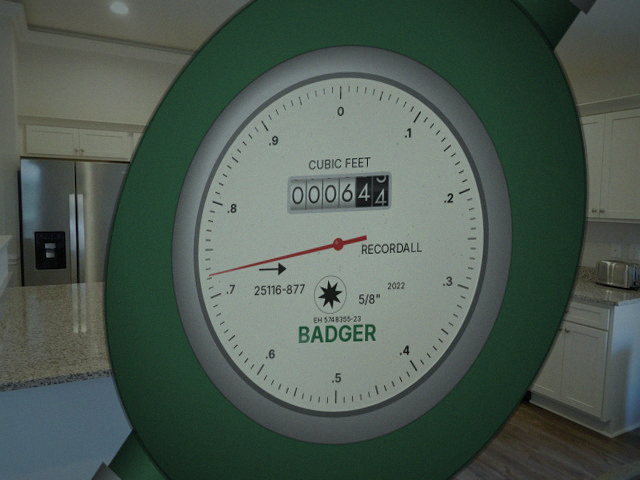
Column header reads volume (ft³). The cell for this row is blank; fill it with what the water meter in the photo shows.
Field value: 643.72 ft³
